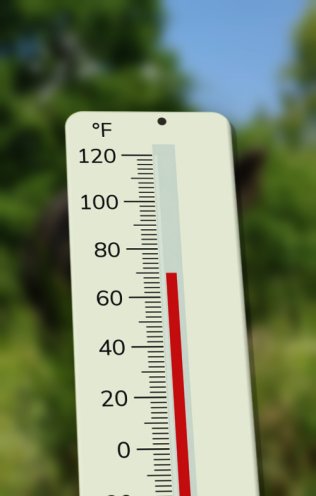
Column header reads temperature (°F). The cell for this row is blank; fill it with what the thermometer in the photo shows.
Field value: 70 °F
